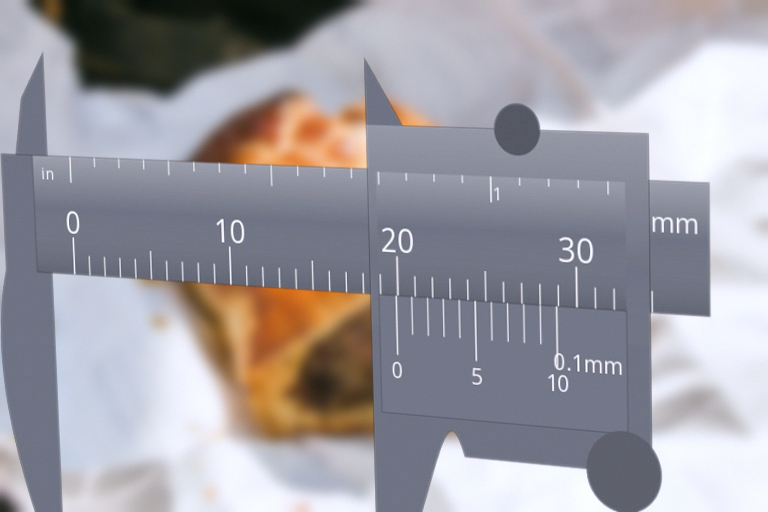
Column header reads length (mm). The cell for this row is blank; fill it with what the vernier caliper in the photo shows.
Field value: 19.9 mm
